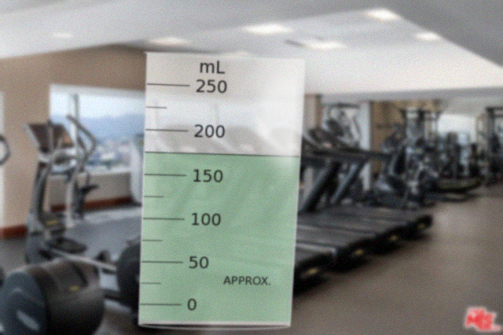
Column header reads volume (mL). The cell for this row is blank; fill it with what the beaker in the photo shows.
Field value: 175 mL
